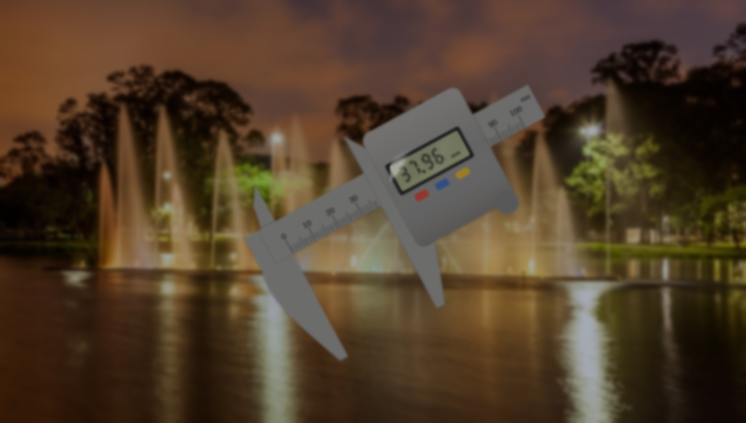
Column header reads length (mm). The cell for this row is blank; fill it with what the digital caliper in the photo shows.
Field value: 37.96 mm
